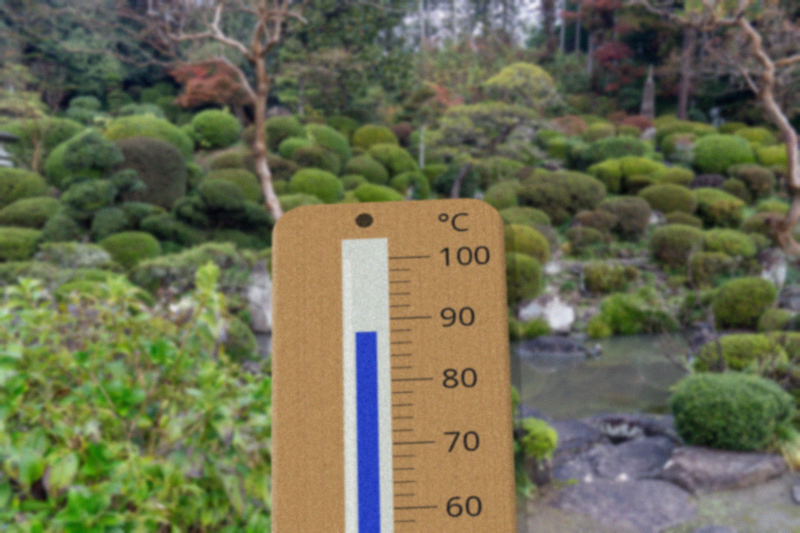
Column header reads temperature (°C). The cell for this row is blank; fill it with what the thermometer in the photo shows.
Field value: 88 °C
